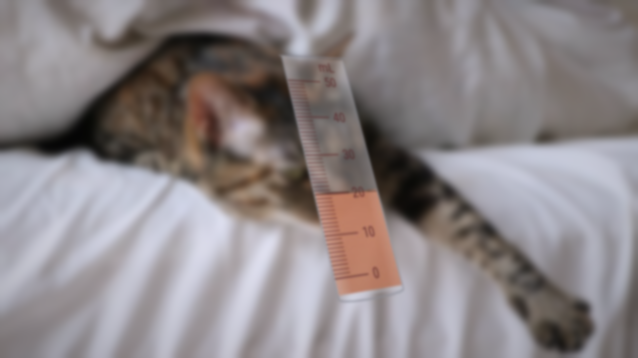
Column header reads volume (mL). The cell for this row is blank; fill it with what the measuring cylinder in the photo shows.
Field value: 20 mL
